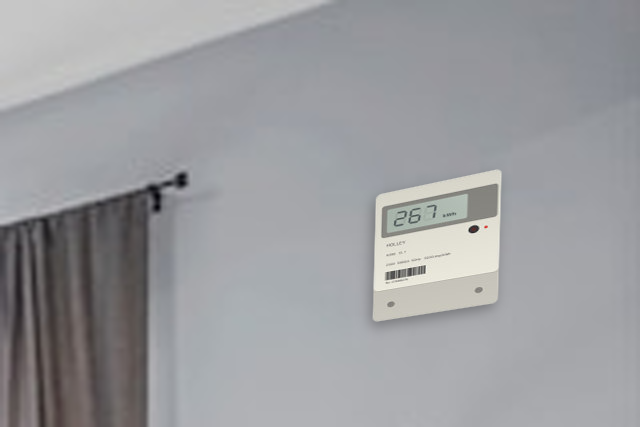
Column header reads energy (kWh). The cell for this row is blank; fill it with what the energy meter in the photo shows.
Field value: 267 kWh
